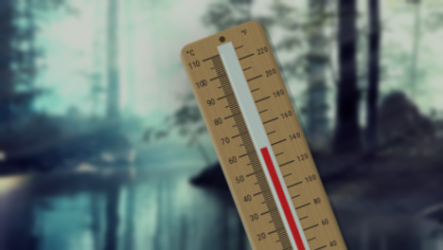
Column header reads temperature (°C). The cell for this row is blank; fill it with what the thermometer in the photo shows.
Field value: 60 °C
